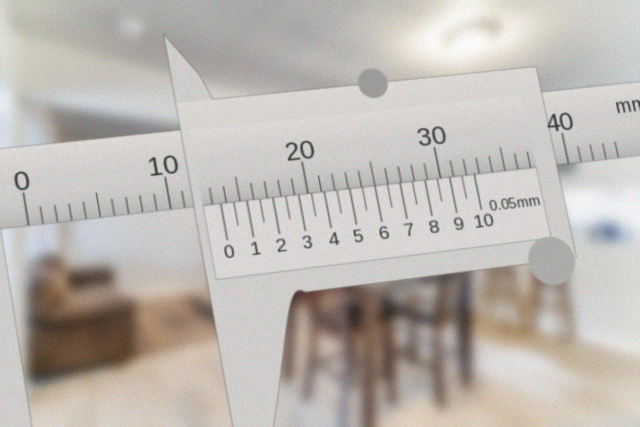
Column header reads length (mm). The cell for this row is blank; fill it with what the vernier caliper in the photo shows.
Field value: 13.6 mm
